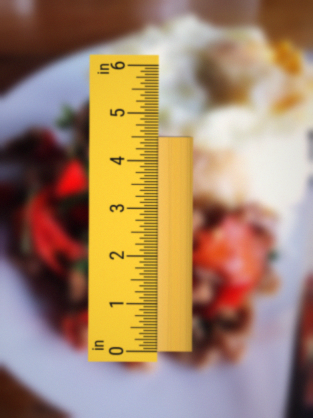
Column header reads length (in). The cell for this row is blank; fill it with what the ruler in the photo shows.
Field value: 4.5 in
